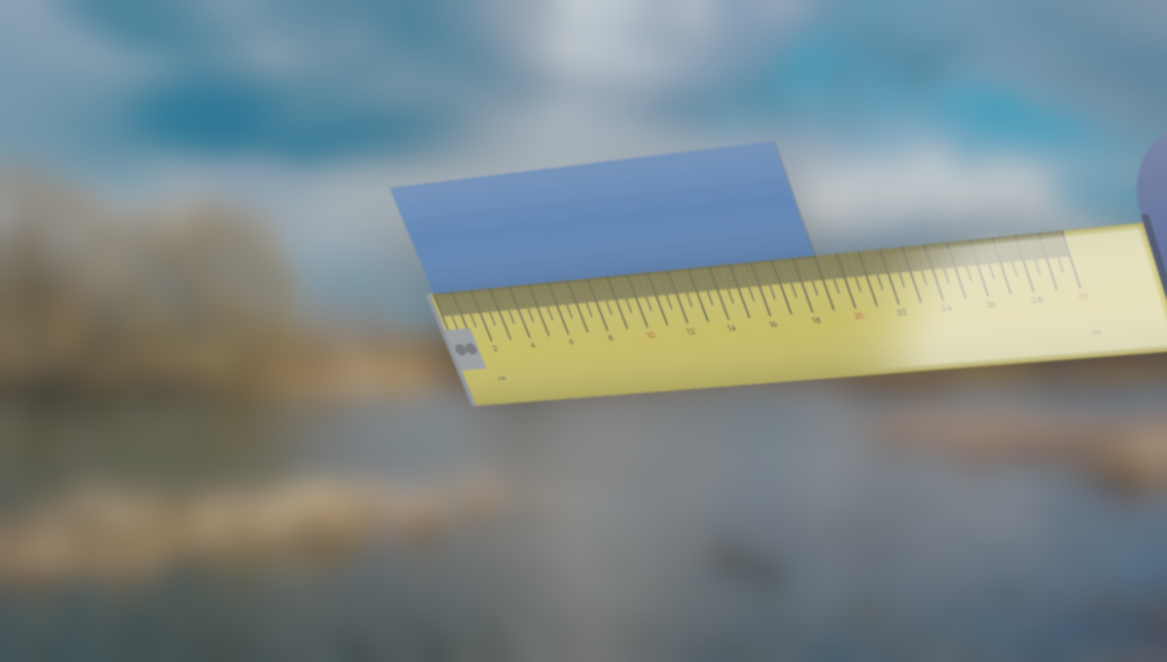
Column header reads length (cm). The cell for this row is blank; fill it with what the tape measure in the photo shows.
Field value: 19 cm
